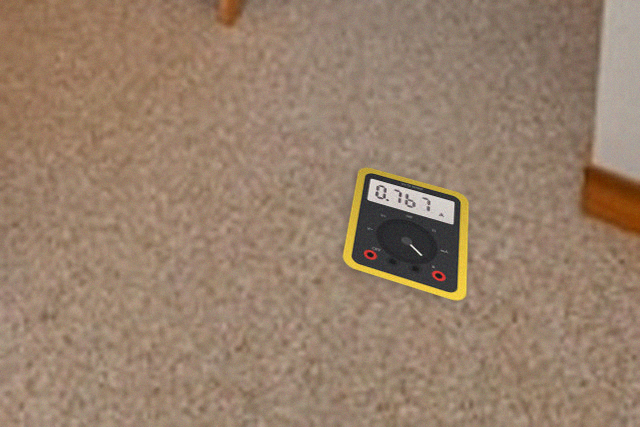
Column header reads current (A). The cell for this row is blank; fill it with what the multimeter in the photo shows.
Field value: 0.767 A
